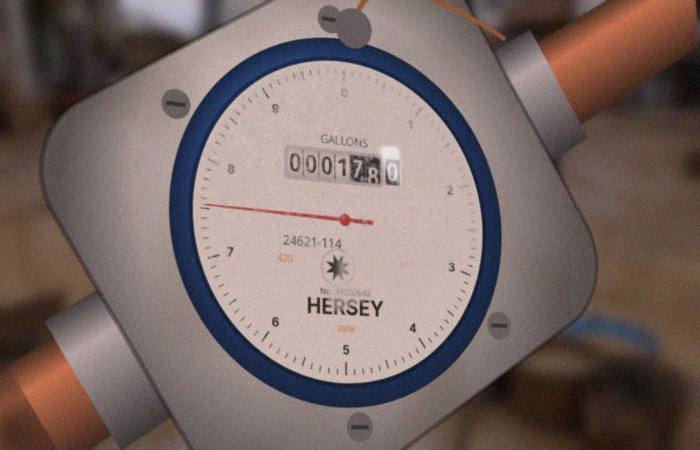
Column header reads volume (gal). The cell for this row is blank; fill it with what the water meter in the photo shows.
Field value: 1777.5 gal
